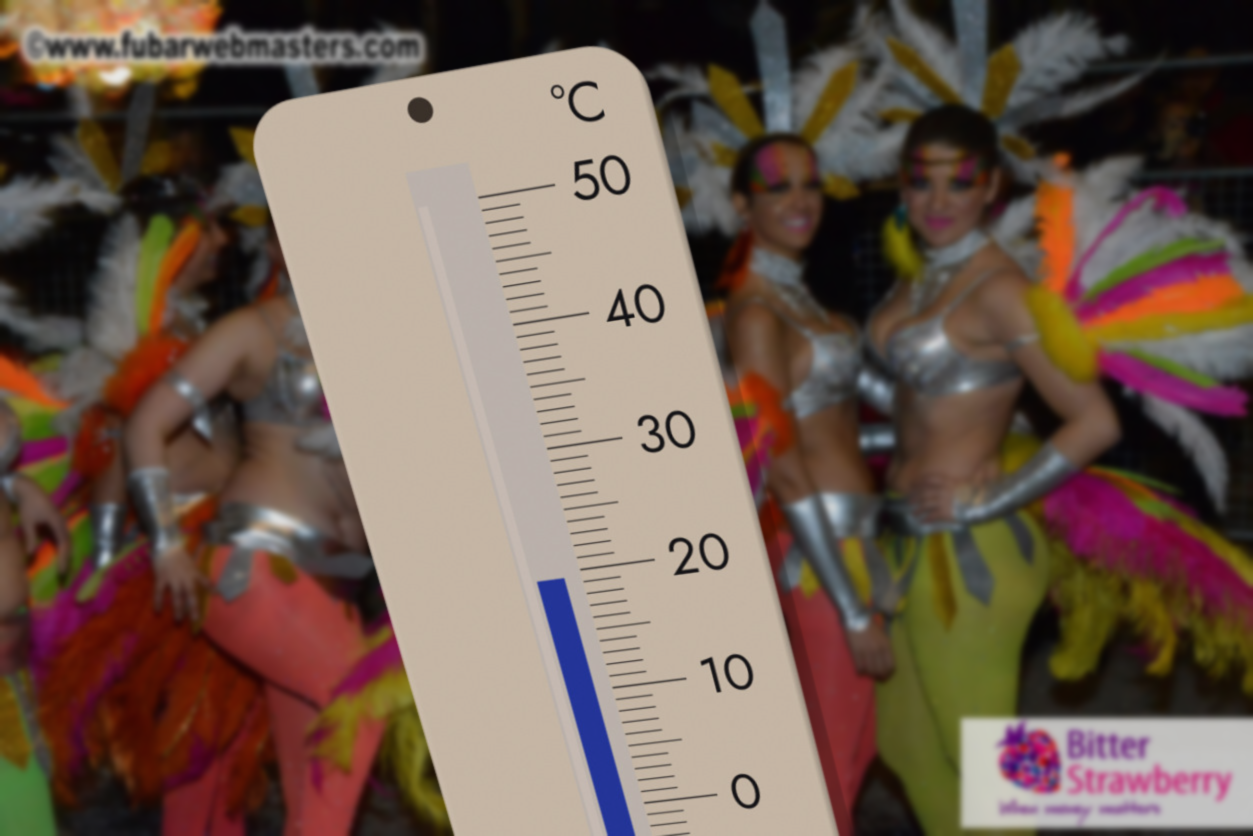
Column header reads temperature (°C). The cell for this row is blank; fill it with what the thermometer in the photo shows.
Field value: 19.5 °C
